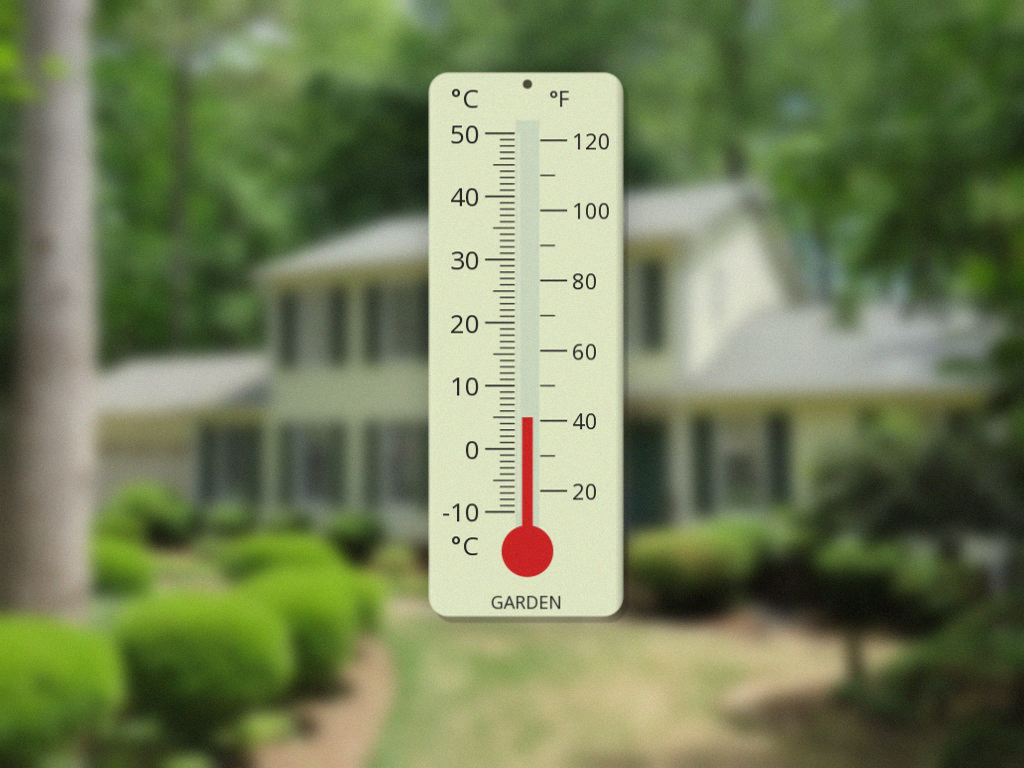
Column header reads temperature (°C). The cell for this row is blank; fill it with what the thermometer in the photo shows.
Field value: 5 °C
